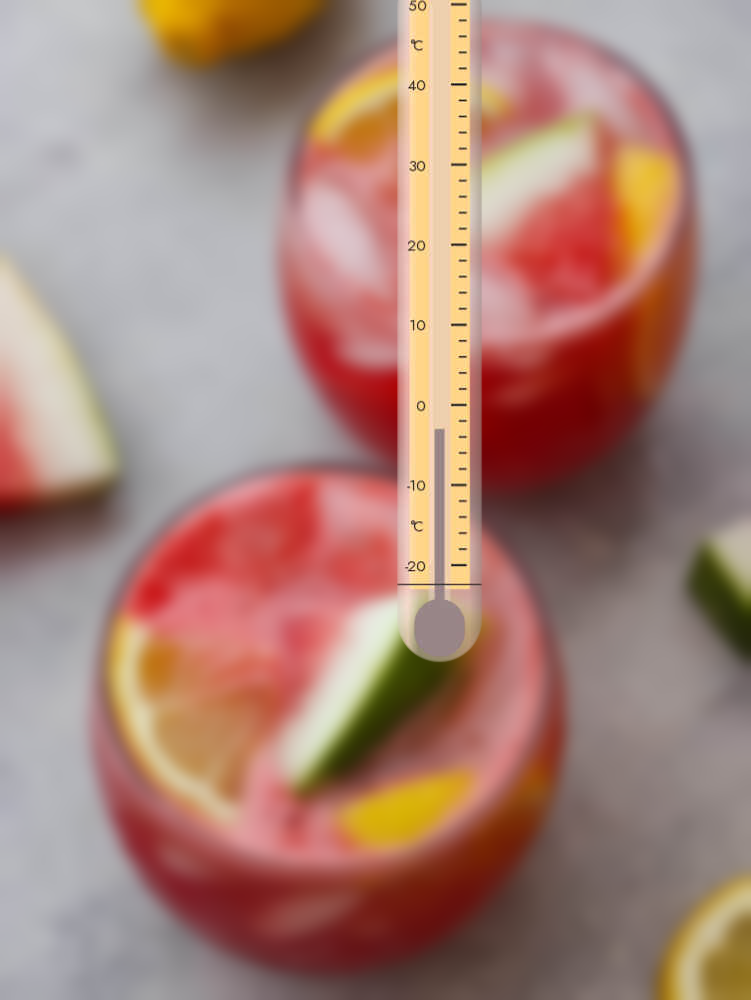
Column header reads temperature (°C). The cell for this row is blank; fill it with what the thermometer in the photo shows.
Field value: -3 °C
